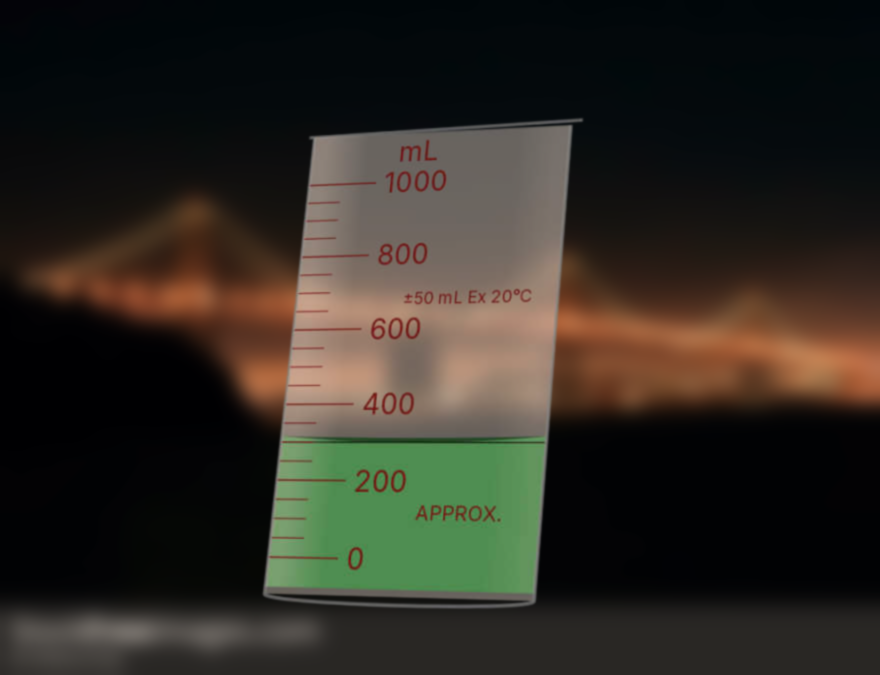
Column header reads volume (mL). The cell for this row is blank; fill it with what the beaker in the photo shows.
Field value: 300 mL
